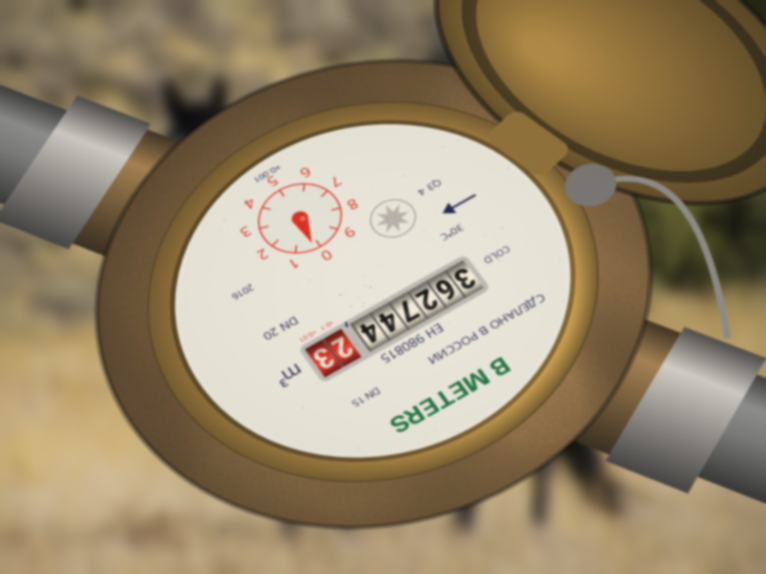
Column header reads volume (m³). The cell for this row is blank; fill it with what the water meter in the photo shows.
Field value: 362744.230 m³
